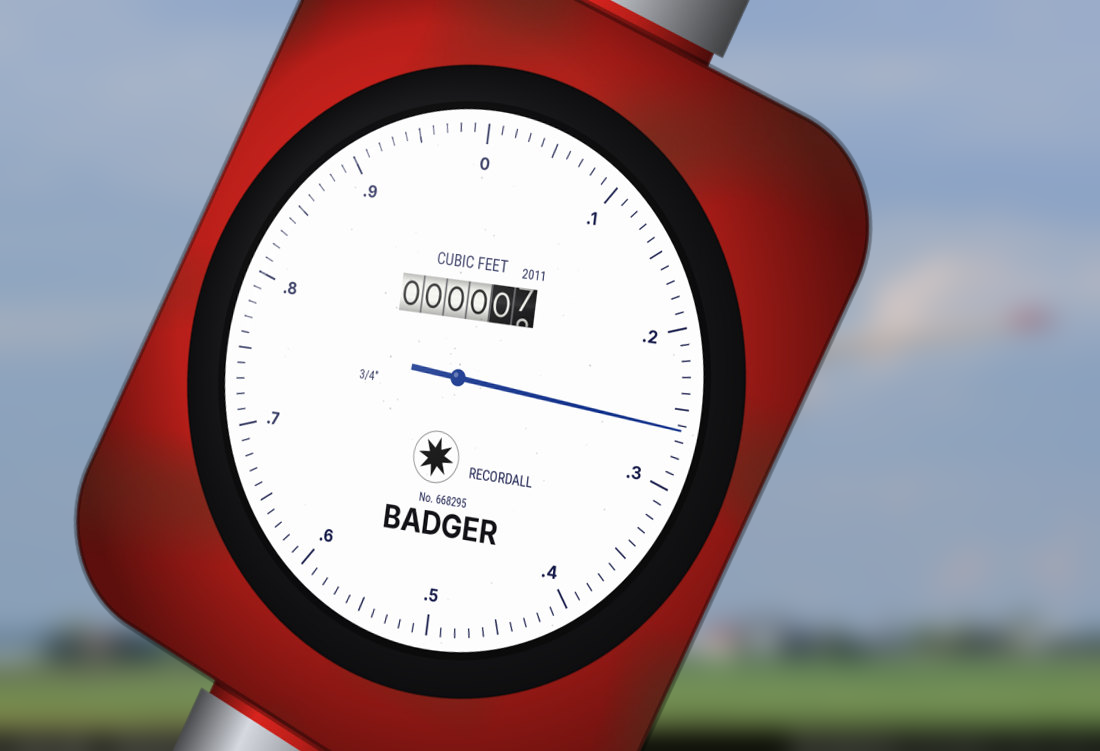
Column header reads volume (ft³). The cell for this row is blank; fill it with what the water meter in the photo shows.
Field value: 7.26 ft³
